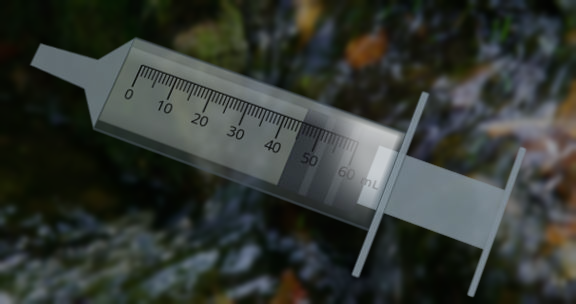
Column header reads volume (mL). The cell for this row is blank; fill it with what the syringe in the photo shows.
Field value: 45 mL
